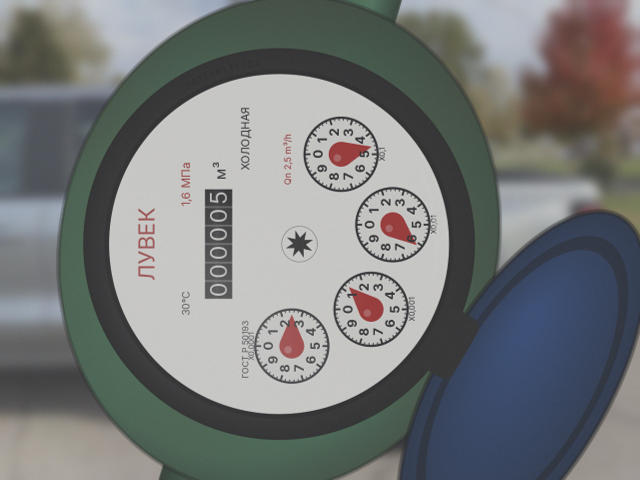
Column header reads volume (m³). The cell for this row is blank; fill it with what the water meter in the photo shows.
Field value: 5.4612 m³
